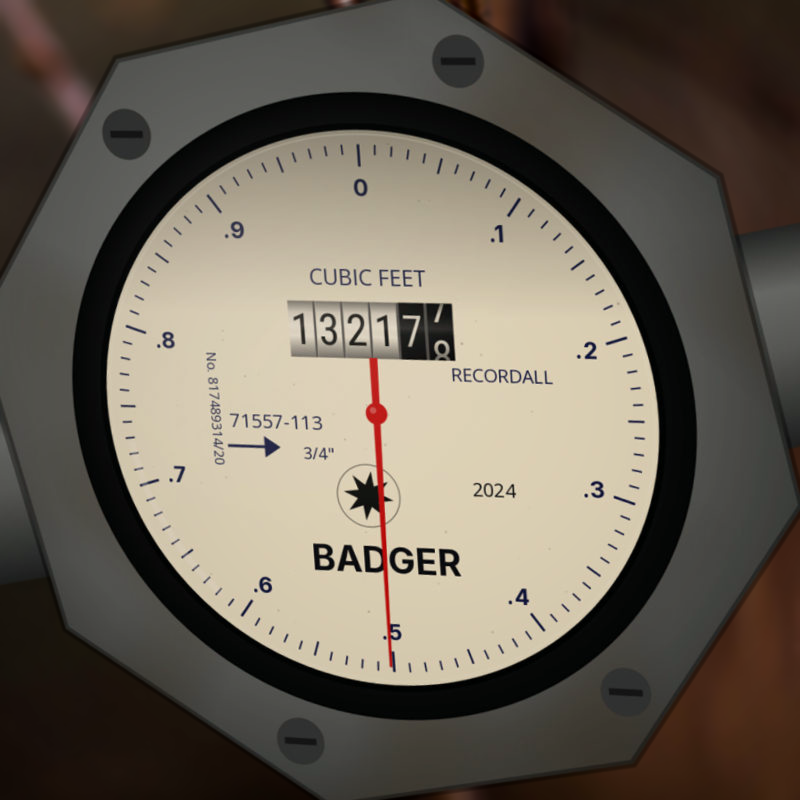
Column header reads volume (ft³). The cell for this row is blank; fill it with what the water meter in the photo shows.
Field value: 132177.50 ft³
